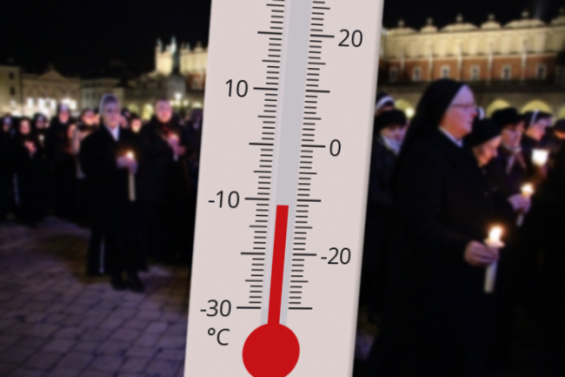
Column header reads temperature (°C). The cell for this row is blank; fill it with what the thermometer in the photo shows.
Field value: -11 °C
